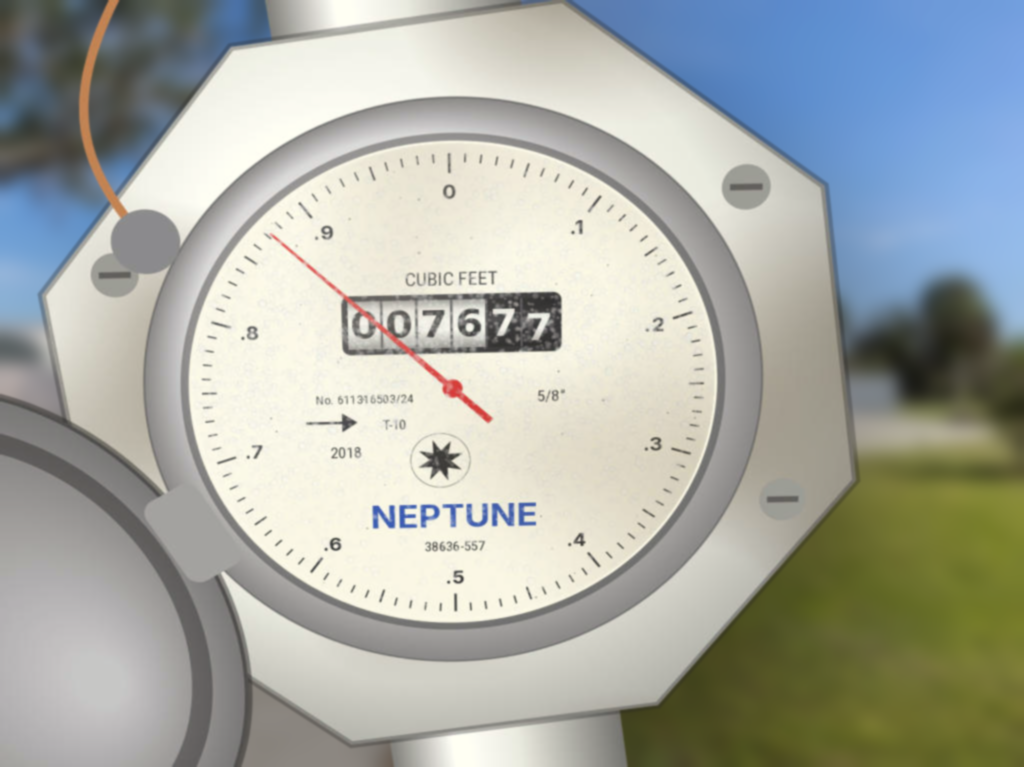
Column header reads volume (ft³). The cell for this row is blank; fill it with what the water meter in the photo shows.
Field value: 7676.87 ft³
